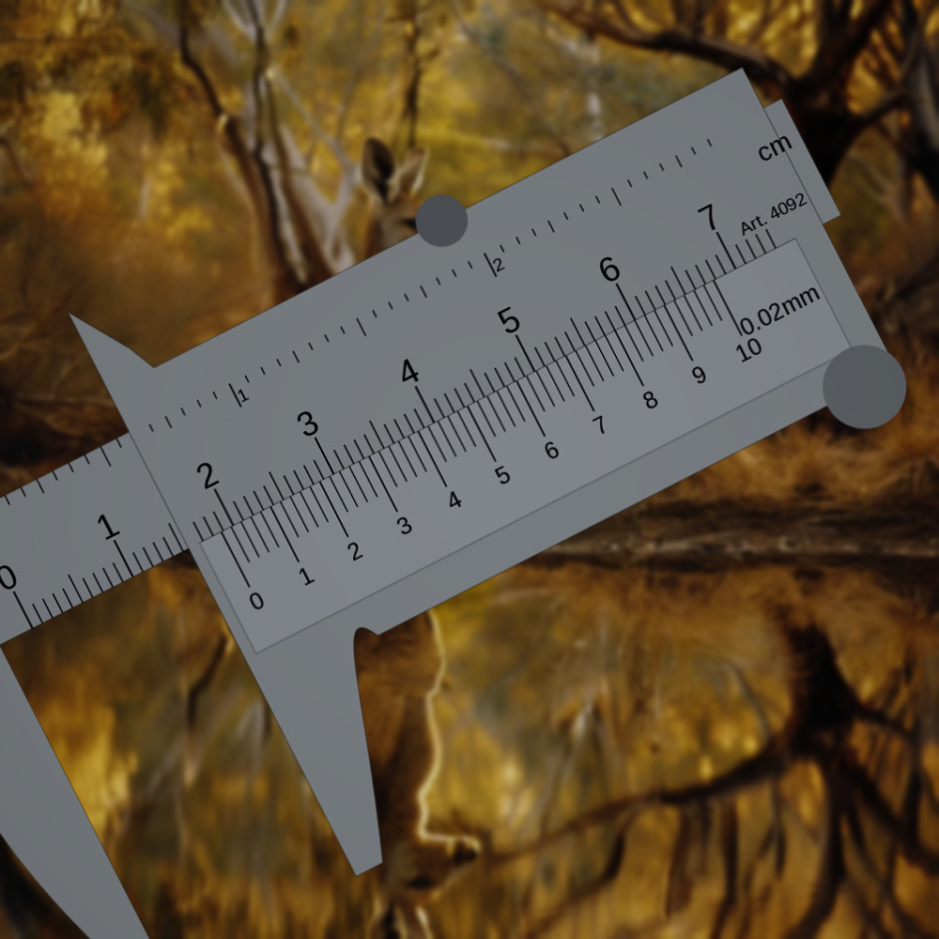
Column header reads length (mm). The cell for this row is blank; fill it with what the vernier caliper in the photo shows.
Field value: 18.8 mm
